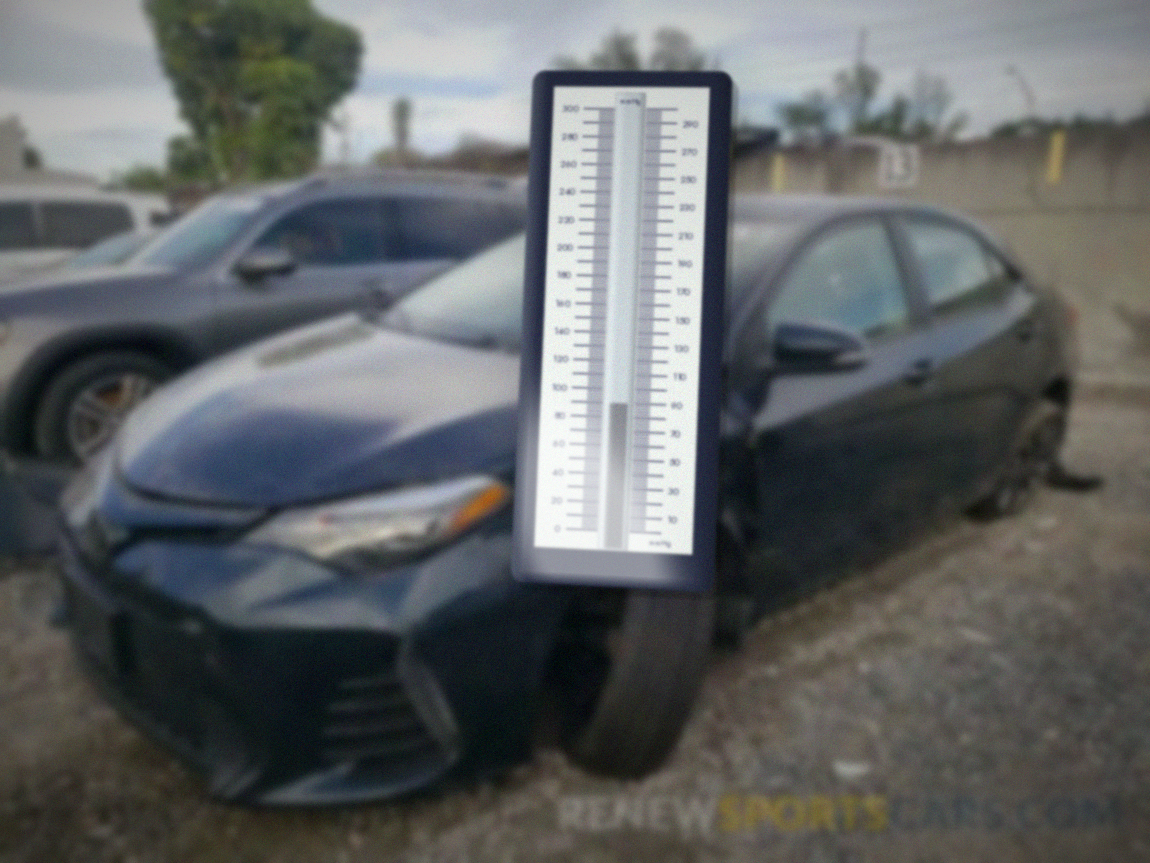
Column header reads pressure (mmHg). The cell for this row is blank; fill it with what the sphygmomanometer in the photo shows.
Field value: 90 mmHg
